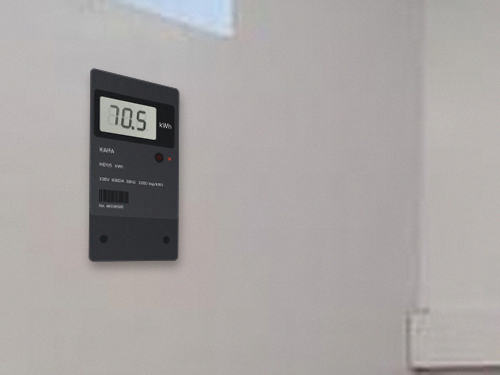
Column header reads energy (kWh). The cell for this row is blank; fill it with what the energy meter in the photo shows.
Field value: 70.5 kWh
